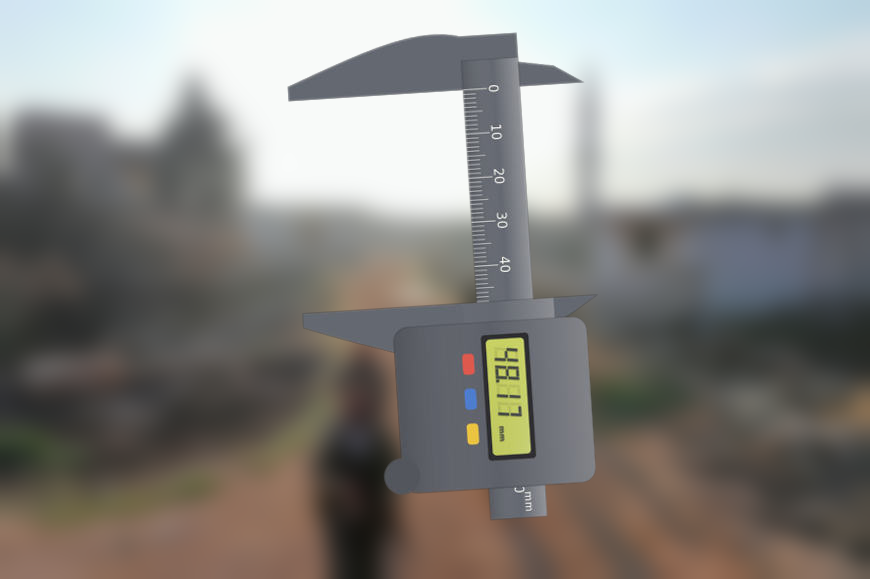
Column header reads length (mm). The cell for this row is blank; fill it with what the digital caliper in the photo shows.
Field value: 48.17 mm
